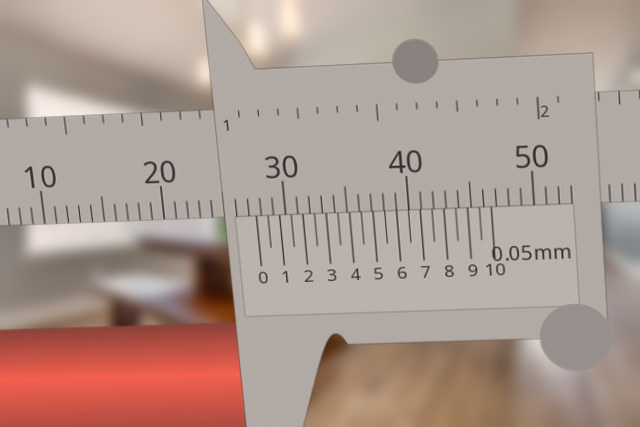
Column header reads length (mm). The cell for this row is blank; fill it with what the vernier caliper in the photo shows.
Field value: 27.6 mm
